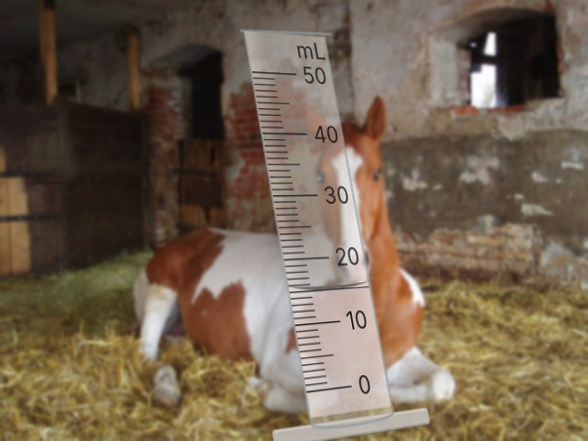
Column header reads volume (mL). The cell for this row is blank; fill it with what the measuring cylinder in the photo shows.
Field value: 15 mL
